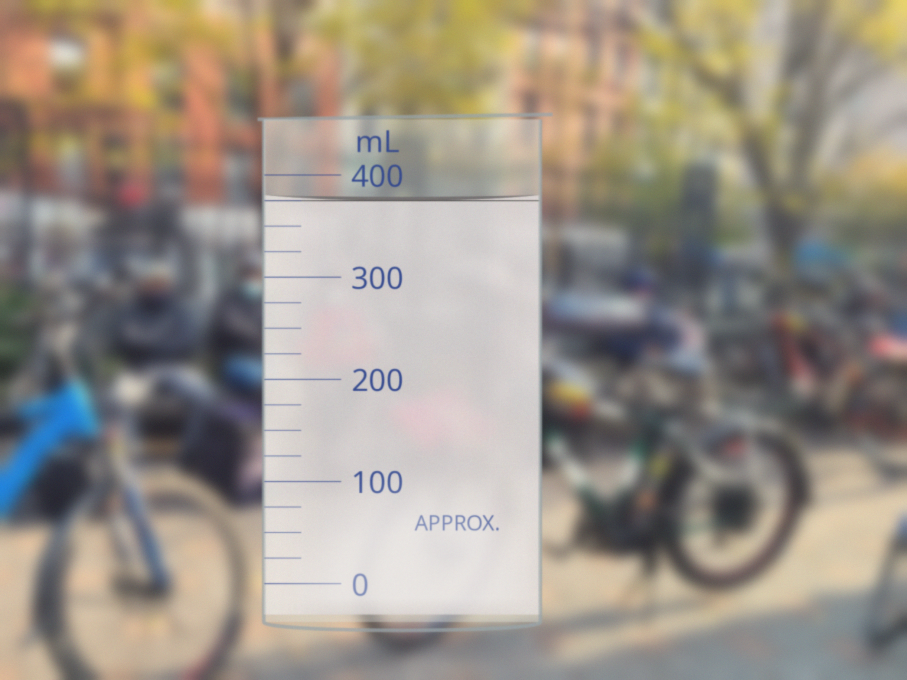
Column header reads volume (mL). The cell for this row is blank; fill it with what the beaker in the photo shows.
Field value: 375 mL
